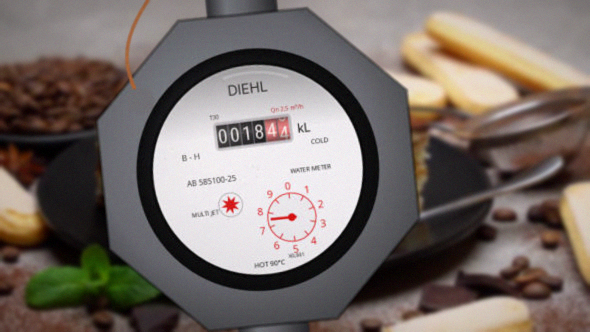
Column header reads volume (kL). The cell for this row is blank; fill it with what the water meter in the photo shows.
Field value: 18.437 kL
